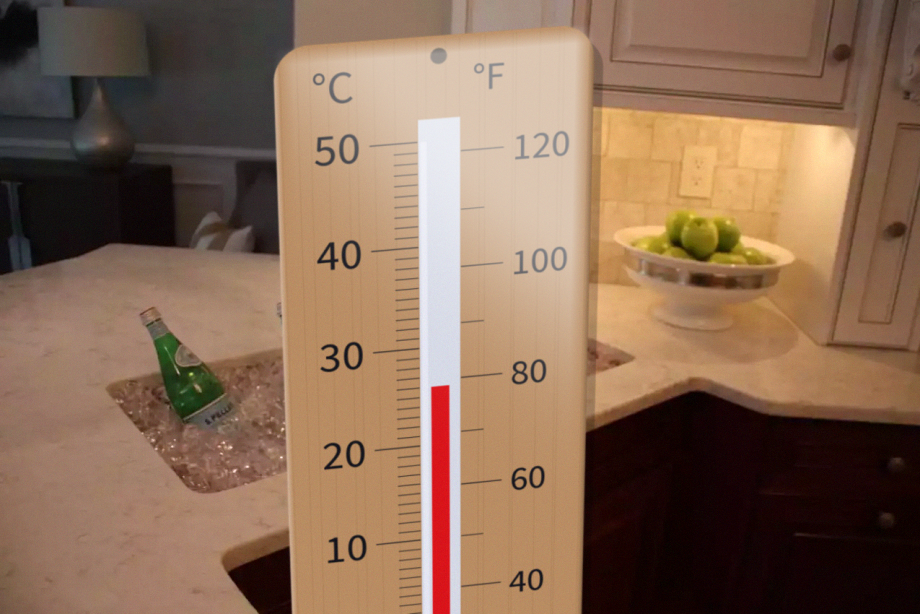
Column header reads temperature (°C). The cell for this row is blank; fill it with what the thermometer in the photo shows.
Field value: 26 °C
